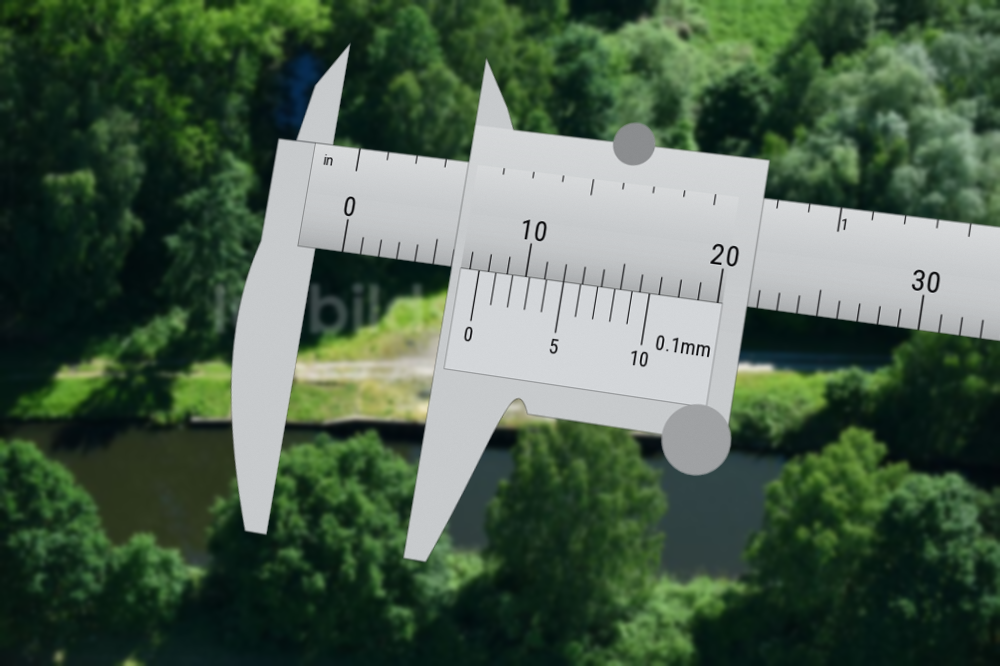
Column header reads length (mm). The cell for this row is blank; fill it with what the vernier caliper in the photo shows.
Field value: 7.5 mm
